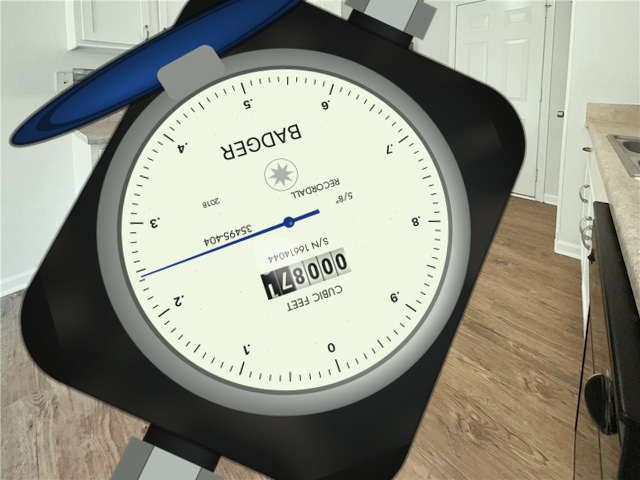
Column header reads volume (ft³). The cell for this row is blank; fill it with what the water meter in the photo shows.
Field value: 871.24 ft³
